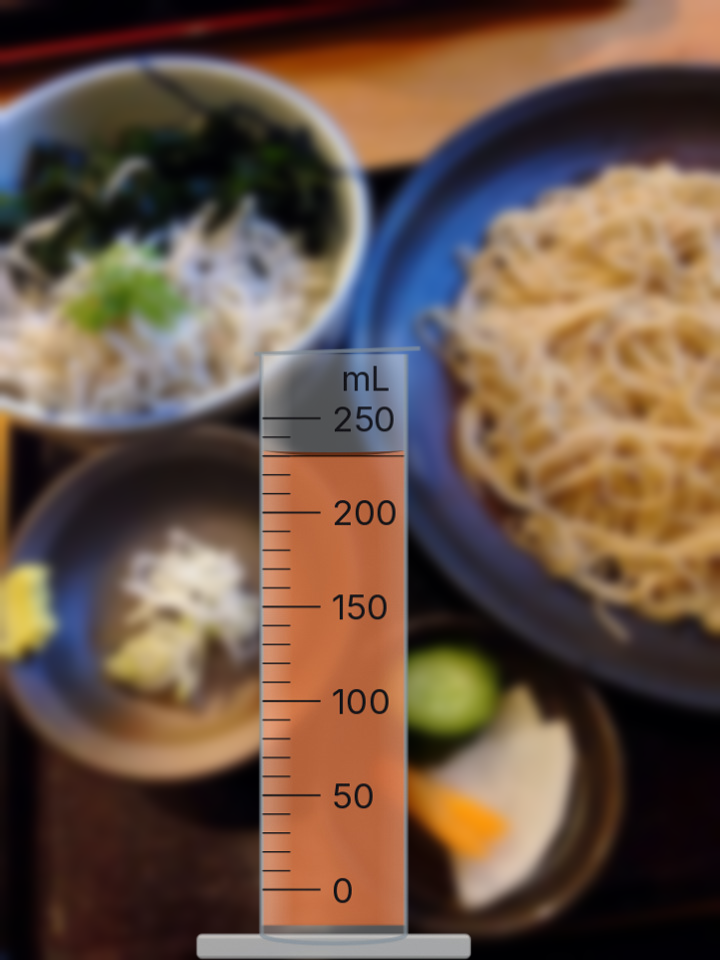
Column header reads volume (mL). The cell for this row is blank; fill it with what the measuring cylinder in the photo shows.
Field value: 230 mL
